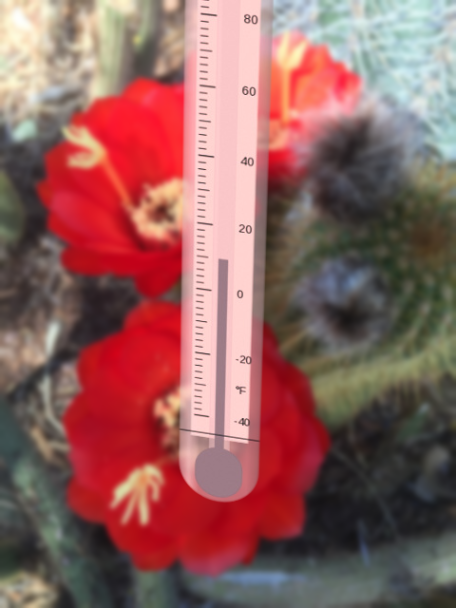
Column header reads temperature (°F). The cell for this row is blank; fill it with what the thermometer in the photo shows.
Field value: 10 °F
